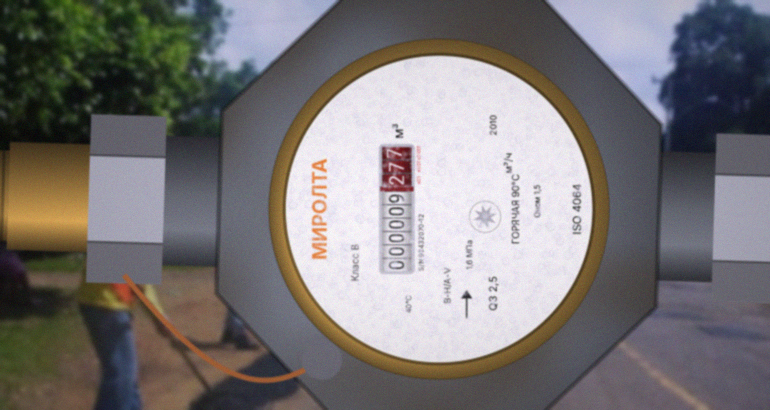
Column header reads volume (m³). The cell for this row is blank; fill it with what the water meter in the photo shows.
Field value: 9.277 m³
